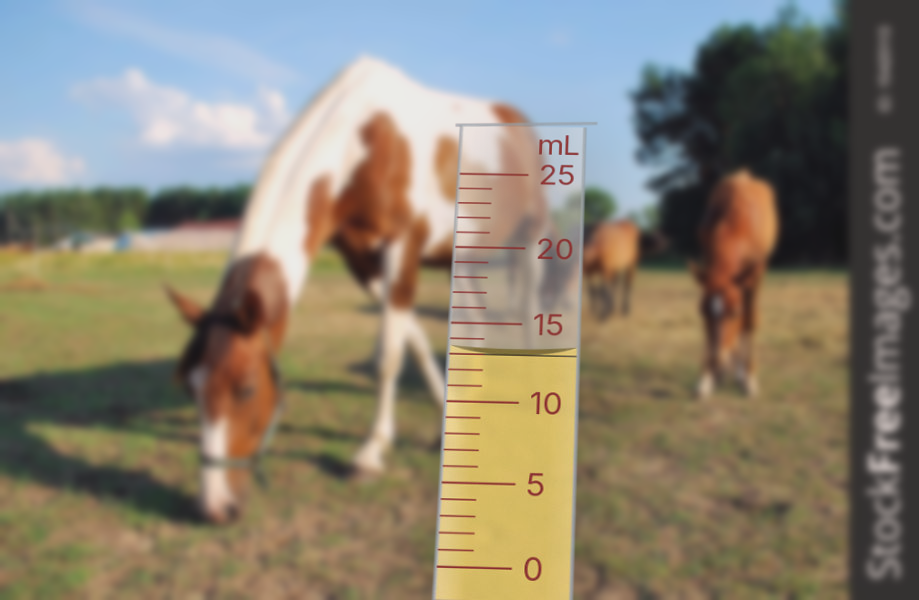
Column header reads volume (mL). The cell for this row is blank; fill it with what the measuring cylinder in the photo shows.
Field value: 13 mL
